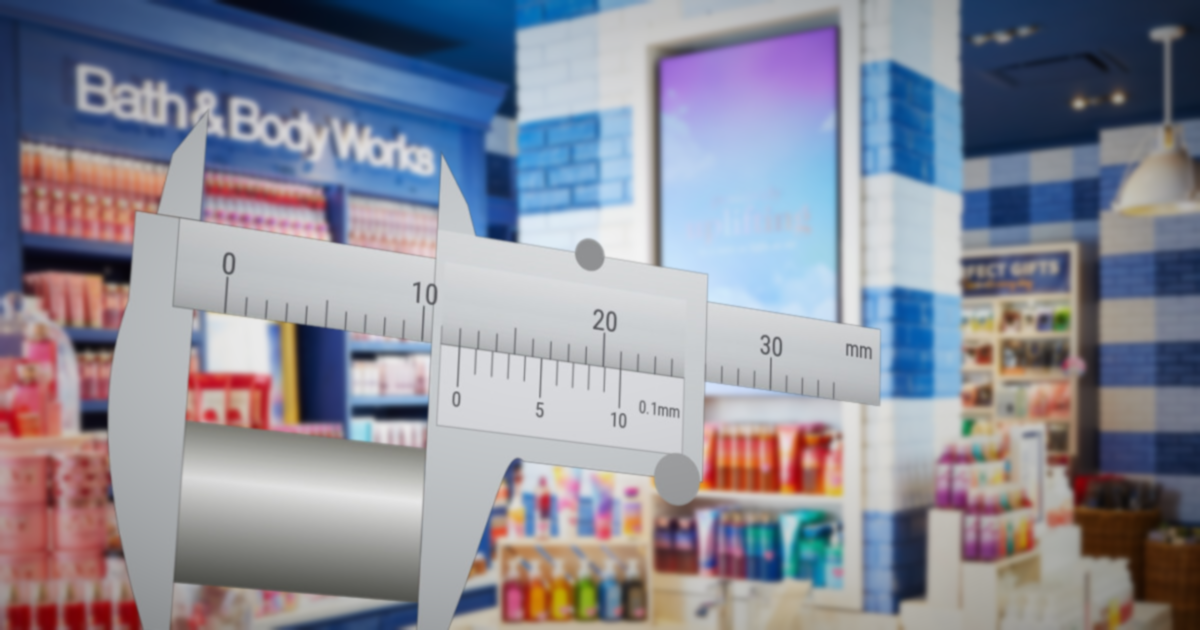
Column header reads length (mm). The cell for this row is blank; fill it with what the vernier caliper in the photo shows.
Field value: 12.0 mm
